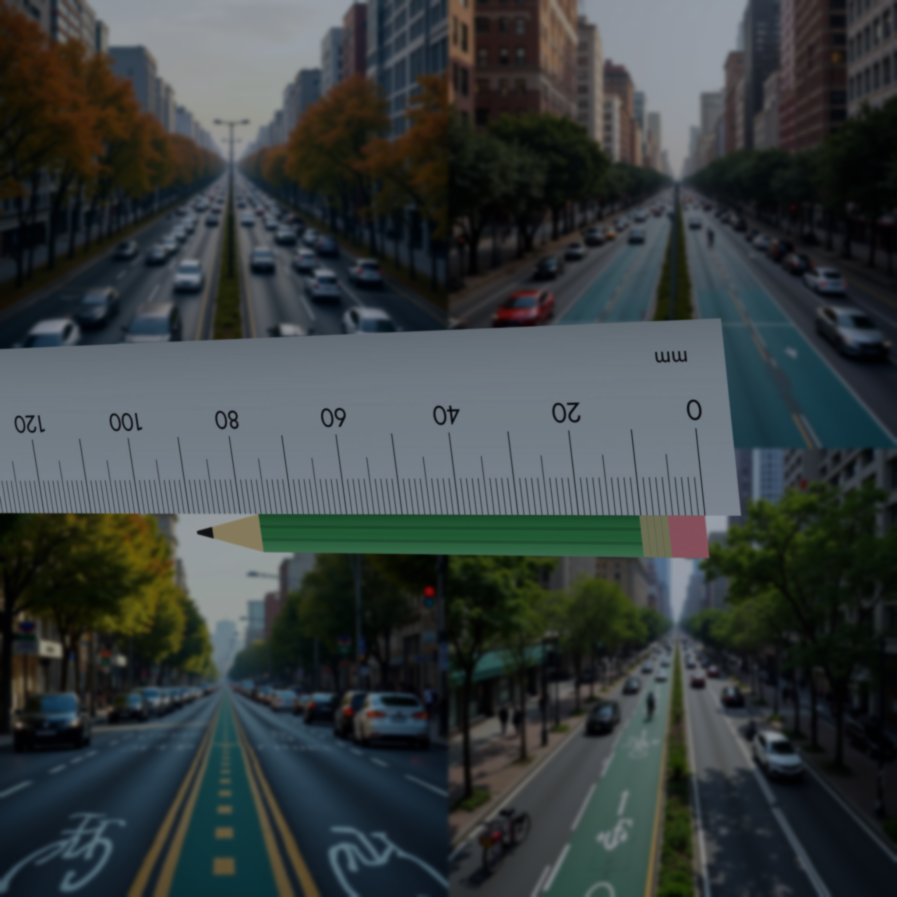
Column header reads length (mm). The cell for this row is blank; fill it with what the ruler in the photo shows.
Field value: 89 mm
